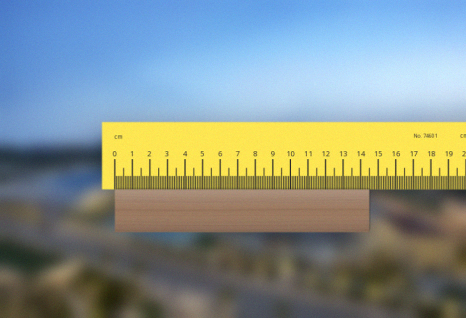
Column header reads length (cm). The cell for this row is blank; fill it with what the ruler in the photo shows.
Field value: 14.5 cm
